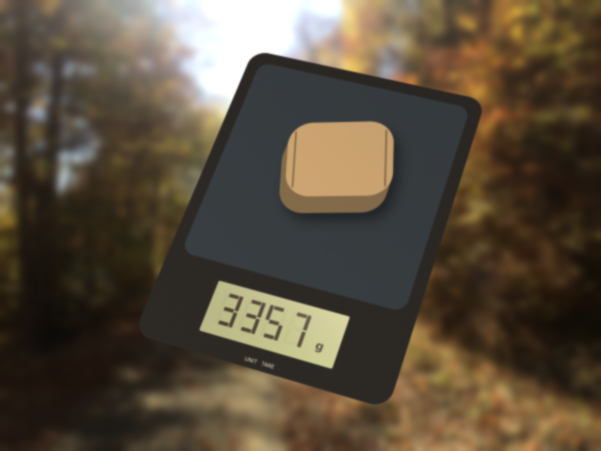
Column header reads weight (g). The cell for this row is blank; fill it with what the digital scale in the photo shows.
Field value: 3357 g
